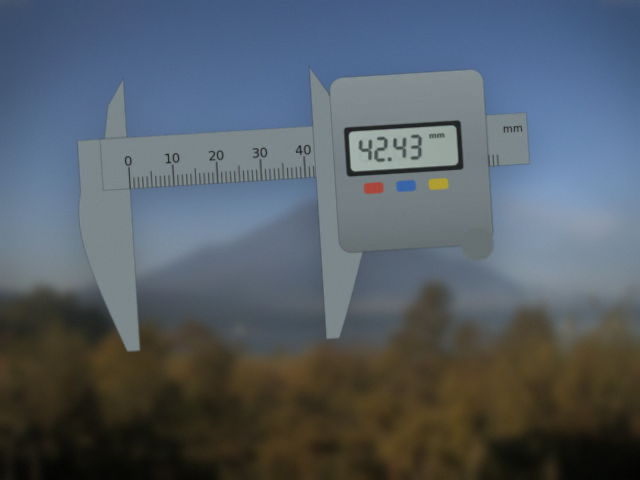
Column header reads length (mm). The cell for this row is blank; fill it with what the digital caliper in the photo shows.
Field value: 42.43 mm
